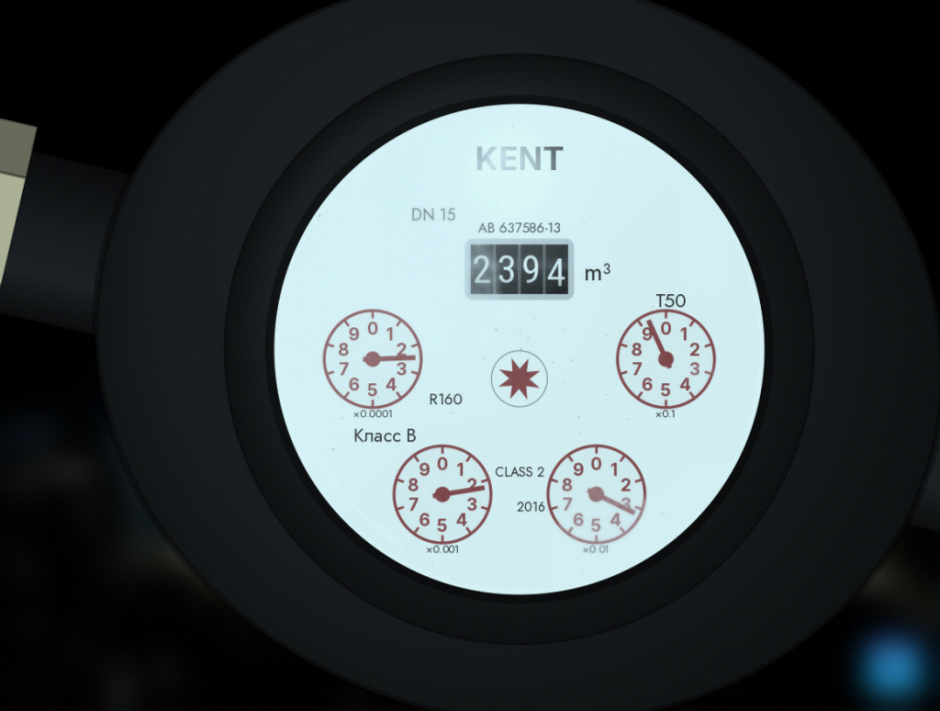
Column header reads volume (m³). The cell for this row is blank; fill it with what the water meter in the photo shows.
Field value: 2393.9322 m³
